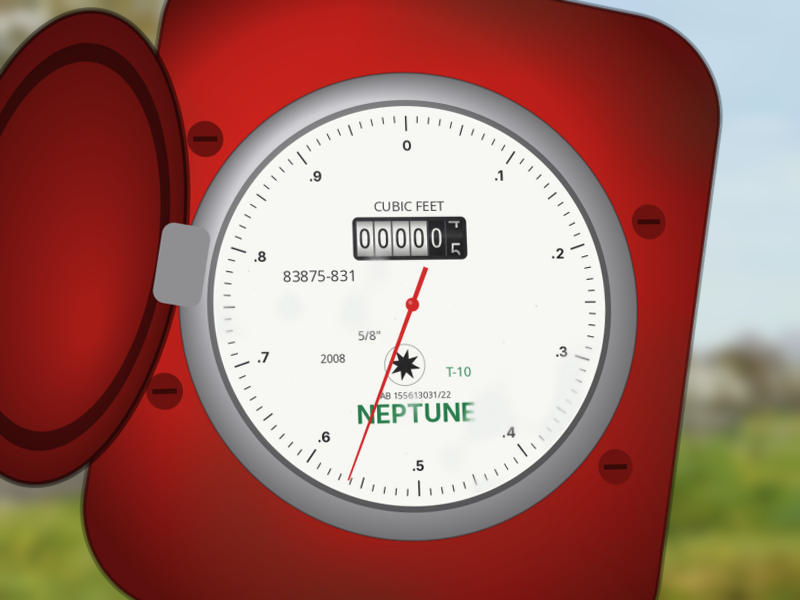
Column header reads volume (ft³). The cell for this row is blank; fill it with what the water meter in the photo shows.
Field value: 4.56 ft³
